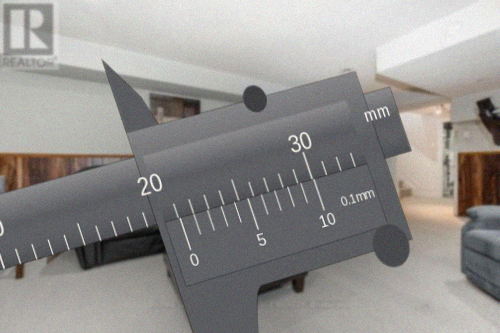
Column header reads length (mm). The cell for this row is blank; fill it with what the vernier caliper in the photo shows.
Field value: 21.1 mm
